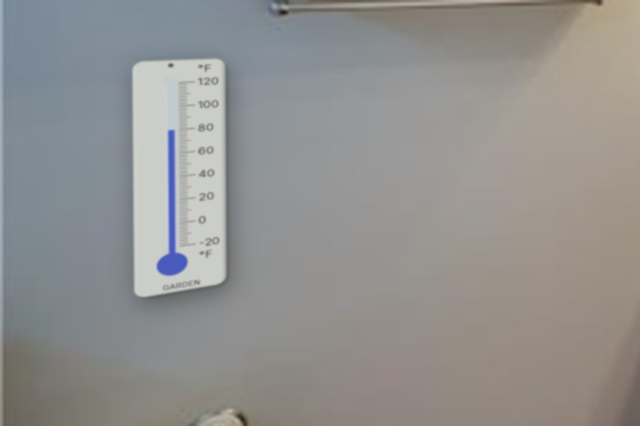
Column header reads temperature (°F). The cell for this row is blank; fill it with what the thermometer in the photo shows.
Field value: 80 °F
